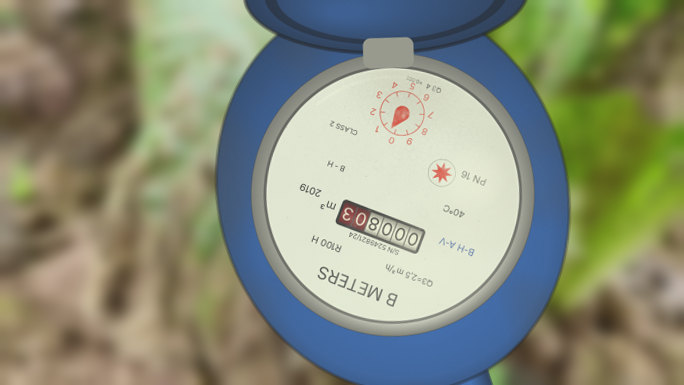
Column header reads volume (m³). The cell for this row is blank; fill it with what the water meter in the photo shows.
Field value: 8.030 m³
